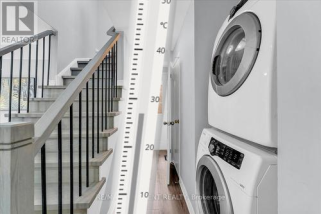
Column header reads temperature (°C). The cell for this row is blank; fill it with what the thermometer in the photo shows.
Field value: 27 °C
